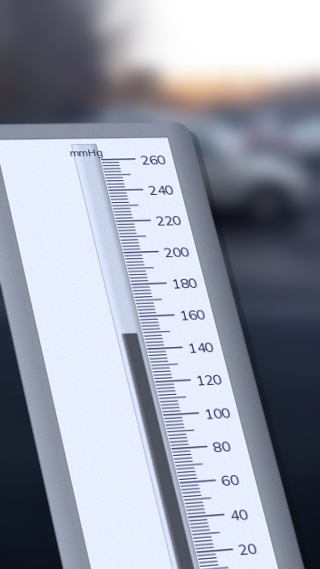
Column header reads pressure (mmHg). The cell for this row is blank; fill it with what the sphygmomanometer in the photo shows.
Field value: 150 mmHg
